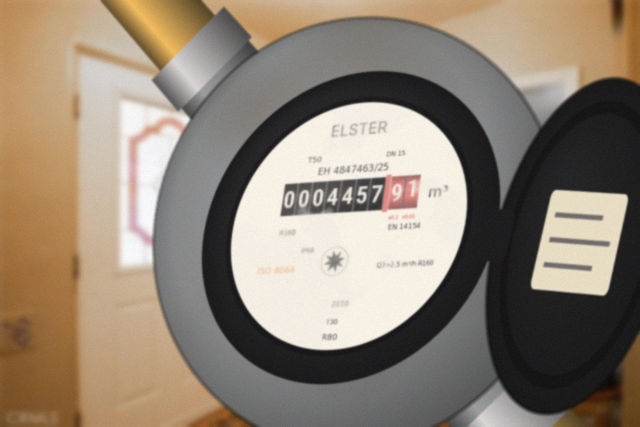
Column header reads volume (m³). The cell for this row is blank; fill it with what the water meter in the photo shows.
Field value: 4457.91 m³
